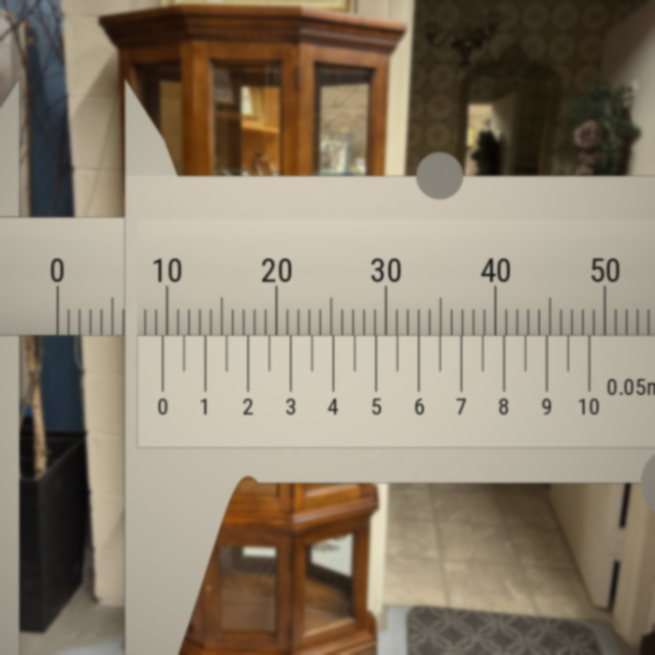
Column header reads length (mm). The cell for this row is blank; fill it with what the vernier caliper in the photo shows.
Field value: 9.6 mm
